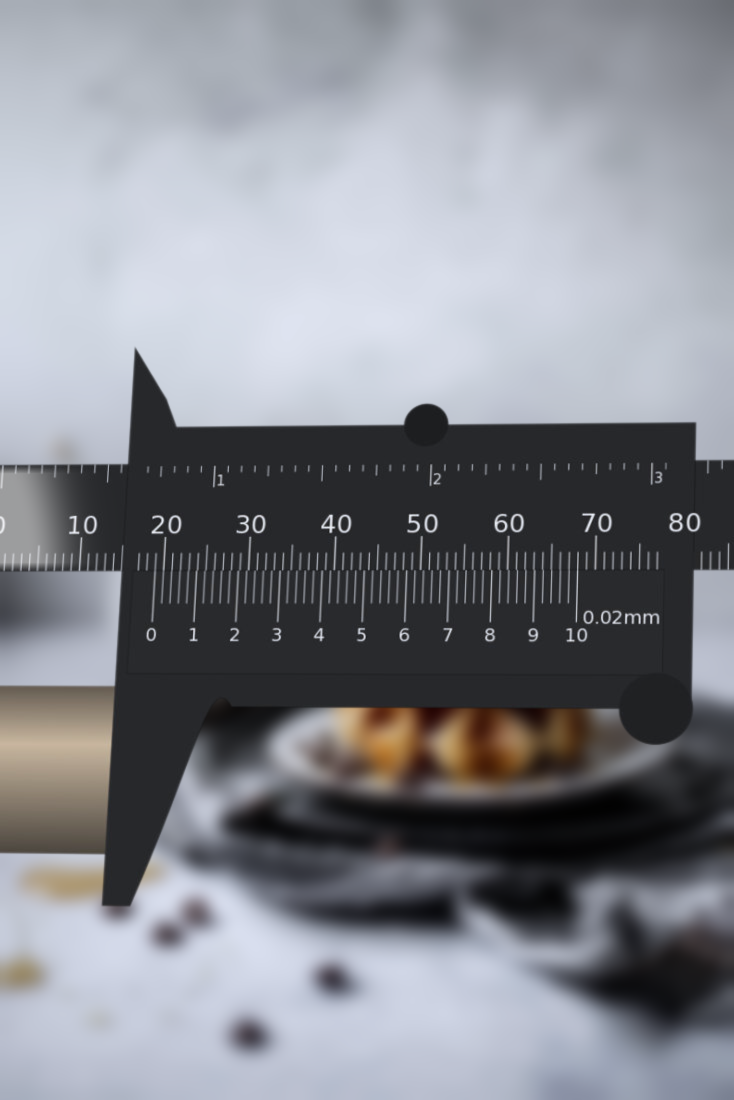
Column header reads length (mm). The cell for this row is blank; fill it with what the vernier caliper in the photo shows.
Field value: 19.0 mm
